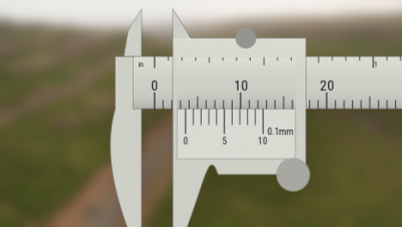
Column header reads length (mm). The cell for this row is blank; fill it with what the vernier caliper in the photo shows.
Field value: 3.6 mm
